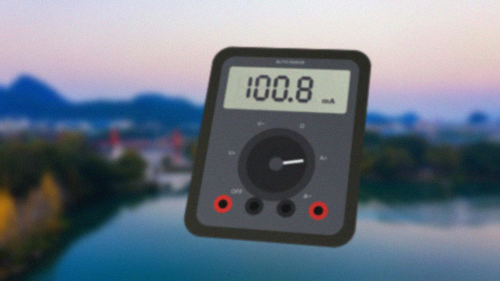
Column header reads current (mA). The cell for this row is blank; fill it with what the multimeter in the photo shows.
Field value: 100.8 mA
